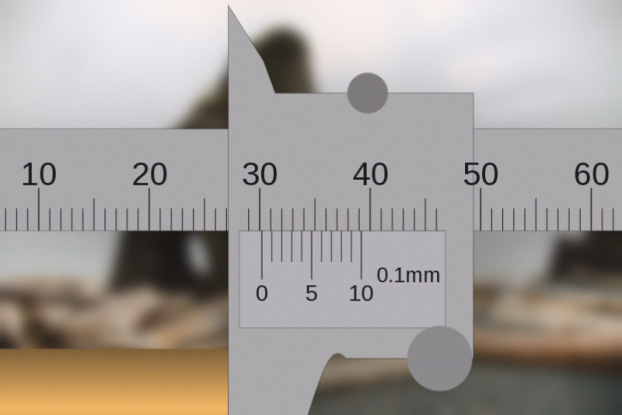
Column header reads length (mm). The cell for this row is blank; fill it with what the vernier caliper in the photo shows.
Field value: 30.2 mm
